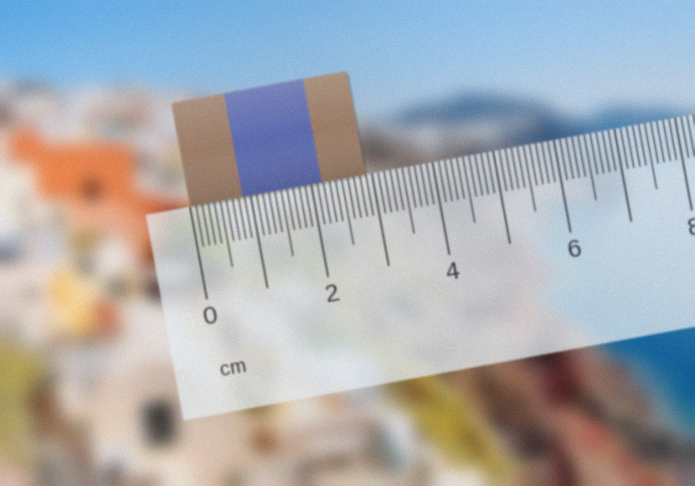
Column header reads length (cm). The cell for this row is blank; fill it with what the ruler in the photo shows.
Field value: 2.9 cm
